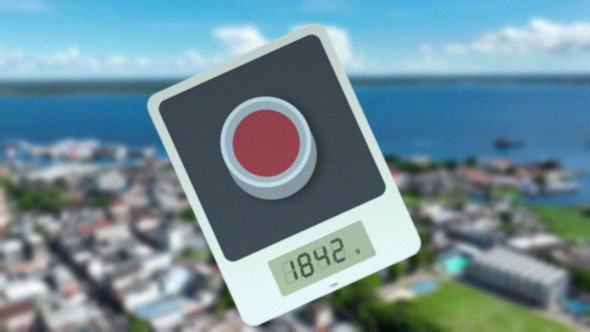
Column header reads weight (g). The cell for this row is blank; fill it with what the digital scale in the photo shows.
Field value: 1842 g
